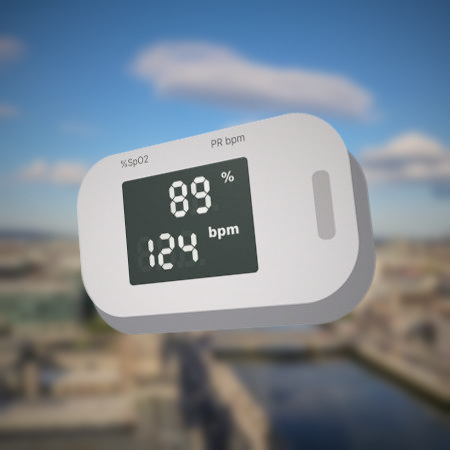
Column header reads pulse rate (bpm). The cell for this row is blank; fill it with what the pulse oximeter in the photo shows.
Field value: 124 bpm
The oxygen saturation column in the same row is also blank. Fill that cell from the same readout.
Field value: 89 %
